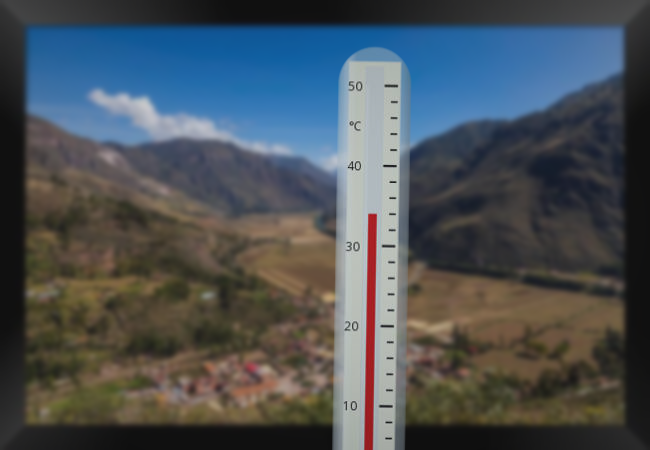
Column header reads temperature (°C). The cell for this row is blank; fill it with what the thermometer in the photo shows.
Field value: 34 °C
